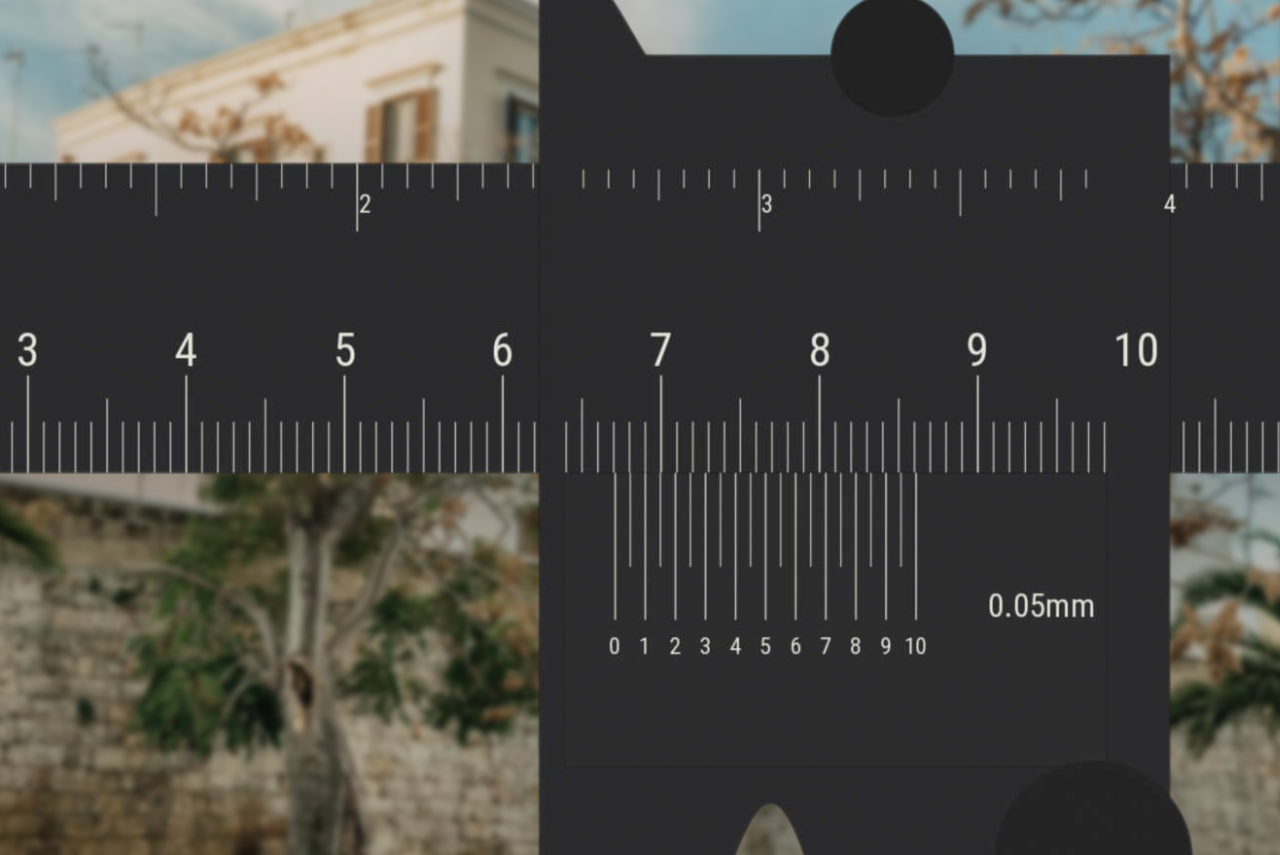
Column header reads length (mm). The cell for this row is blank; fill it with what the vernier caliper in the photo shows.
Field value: 67.1 mm
